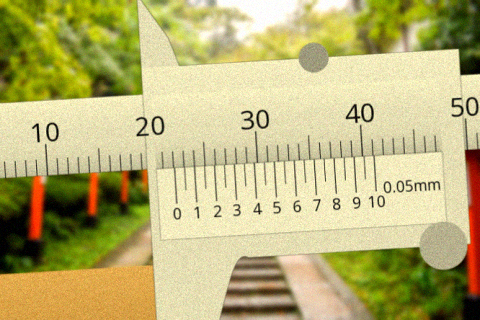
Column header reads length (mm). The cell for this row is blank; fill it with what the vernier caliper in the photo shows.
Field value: 22.1 mm
